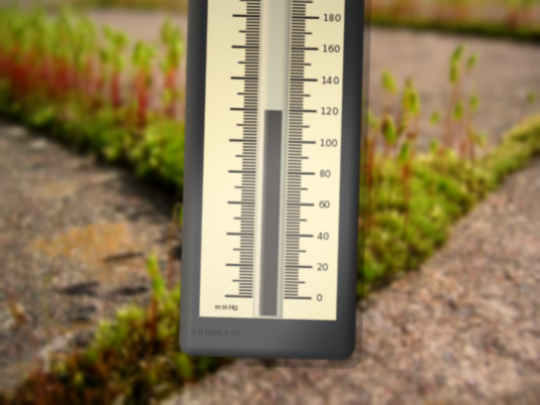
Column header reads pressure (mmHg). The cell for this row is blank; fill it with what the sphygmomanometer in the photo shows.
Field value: 120 mmHg
